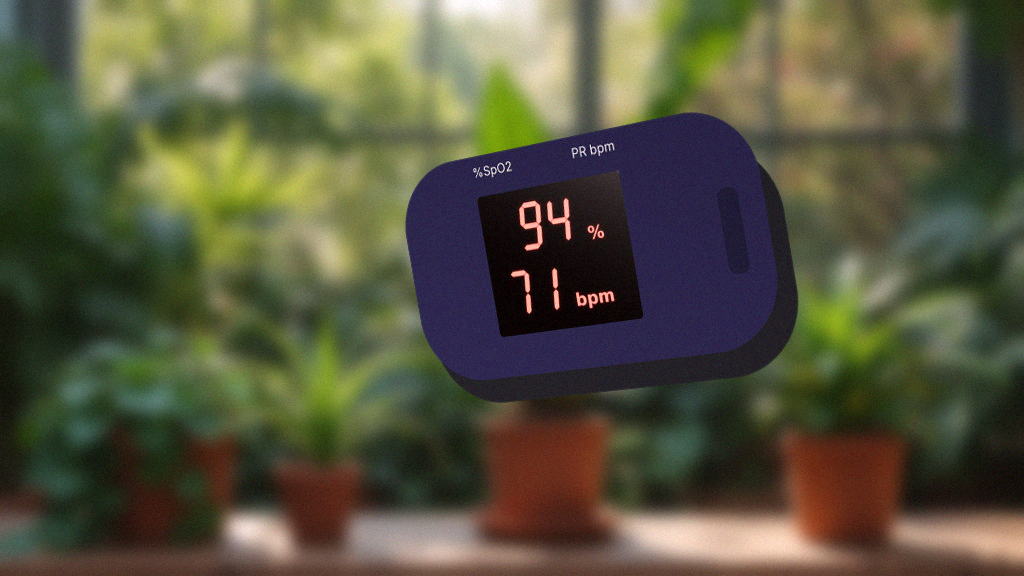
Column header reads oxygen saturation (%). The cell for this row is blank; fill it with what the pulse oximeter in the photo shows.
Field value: 94 %
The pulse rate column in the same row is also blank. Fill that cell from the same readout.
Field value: 71 bpm
